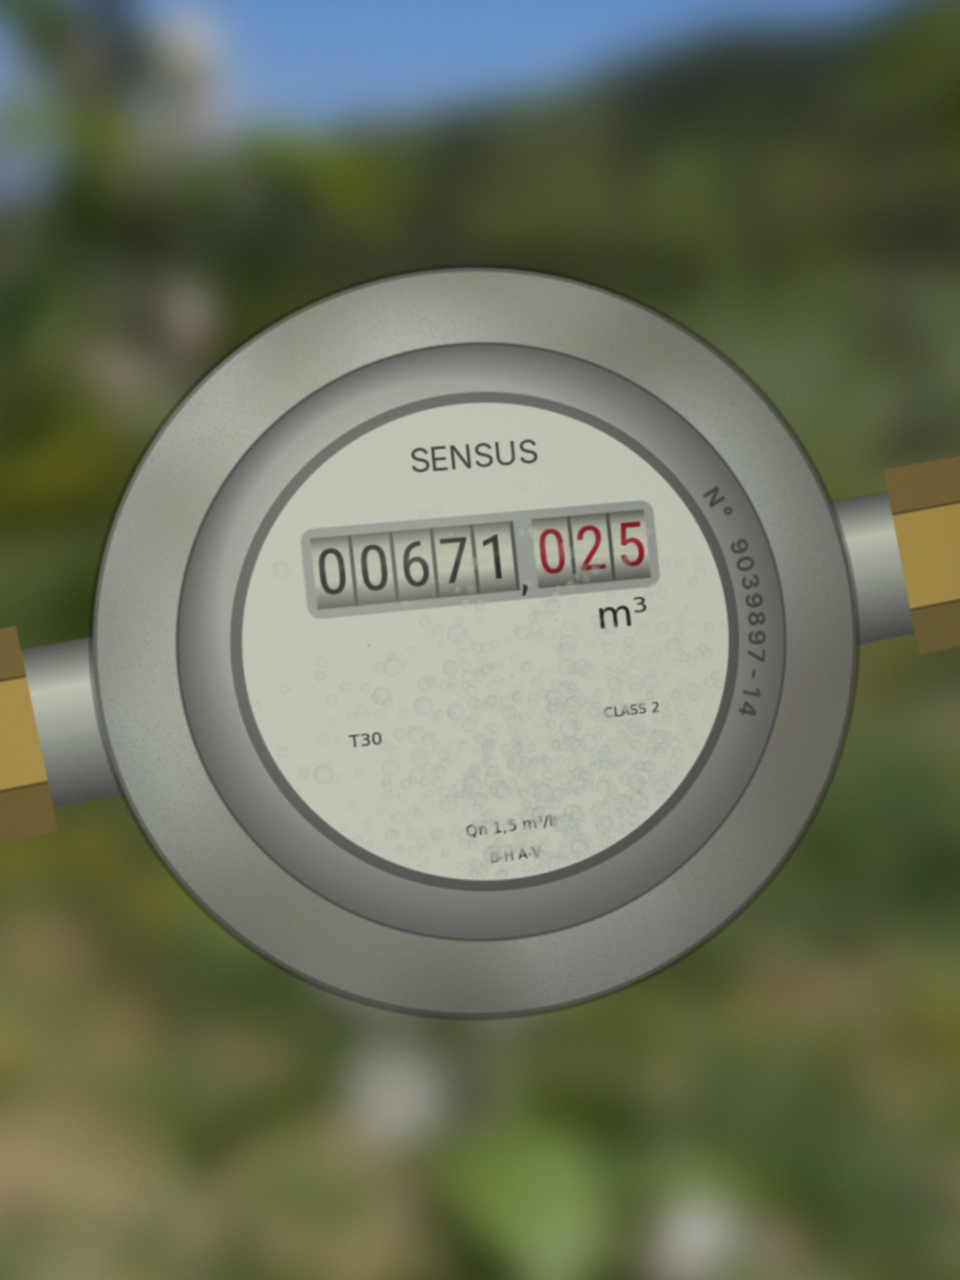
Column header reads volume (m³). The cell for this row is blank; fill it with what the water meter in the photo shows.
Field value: 671.025 m³
